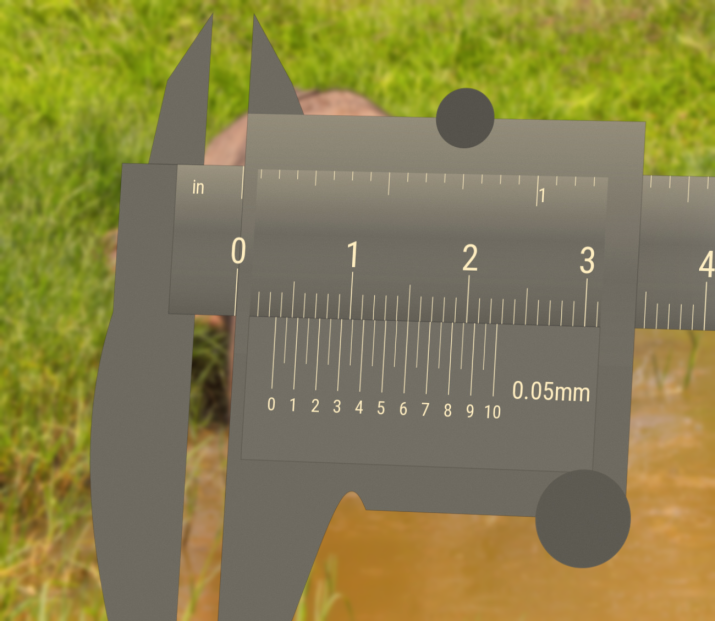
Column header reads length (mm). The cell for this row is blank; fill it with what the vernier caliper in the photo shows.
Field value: 3.6 mm
